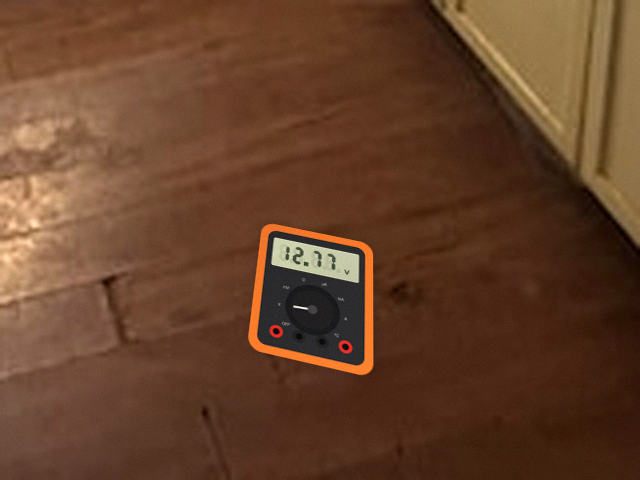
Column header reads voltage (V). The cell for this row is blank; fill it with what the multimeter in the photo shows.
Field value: 12.77 V
